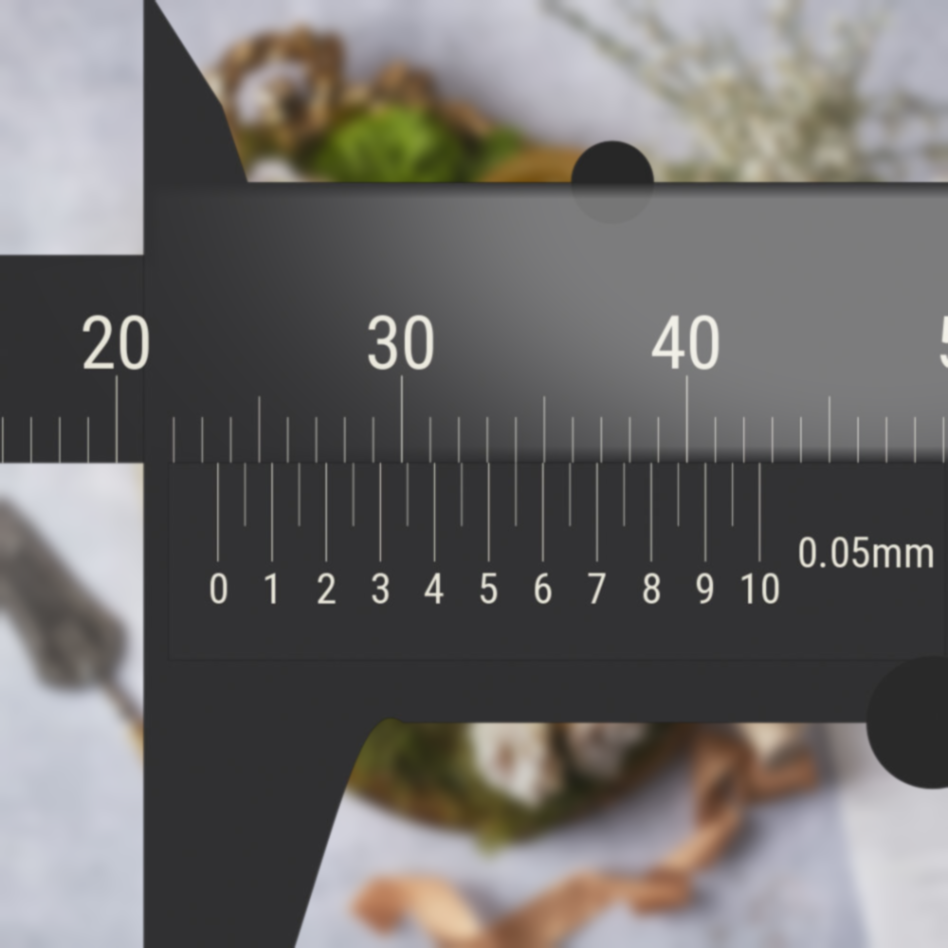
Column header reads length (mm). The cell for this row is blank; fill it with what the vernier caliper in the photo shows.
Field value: 23.55 mm
